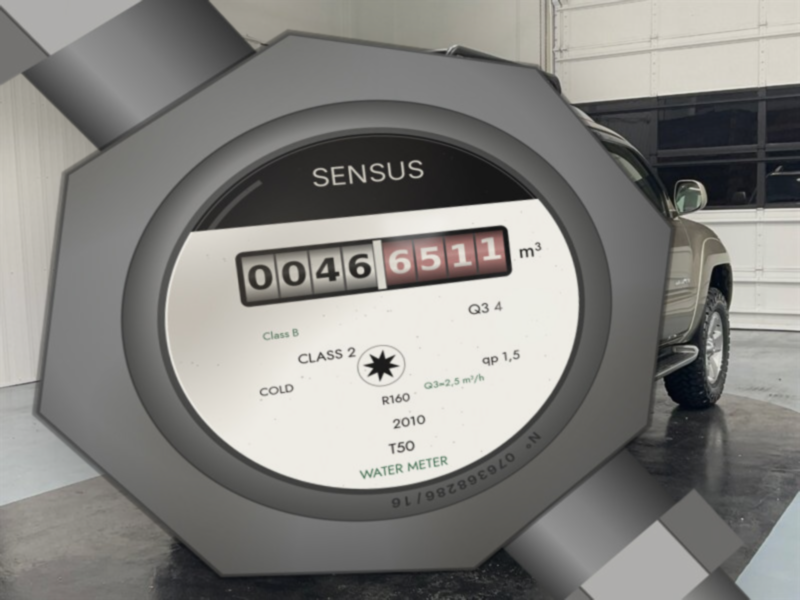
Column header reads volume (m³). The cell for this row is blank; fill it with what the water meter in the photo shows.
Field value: 46.6511 m³
